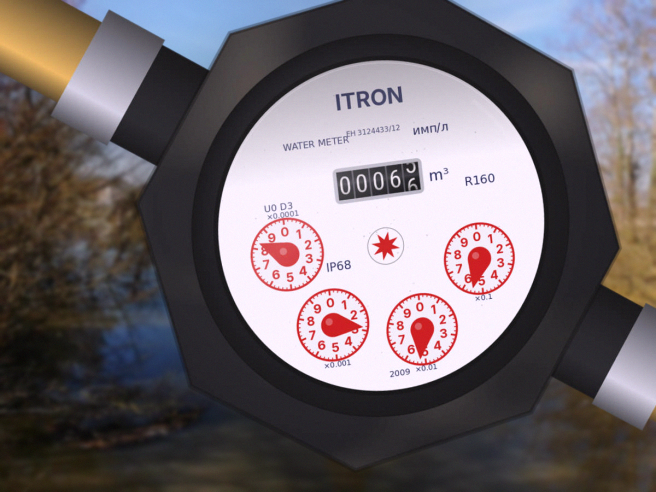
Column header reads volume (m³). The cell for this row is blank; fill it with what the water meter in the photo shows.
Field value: 65.5528 m³
